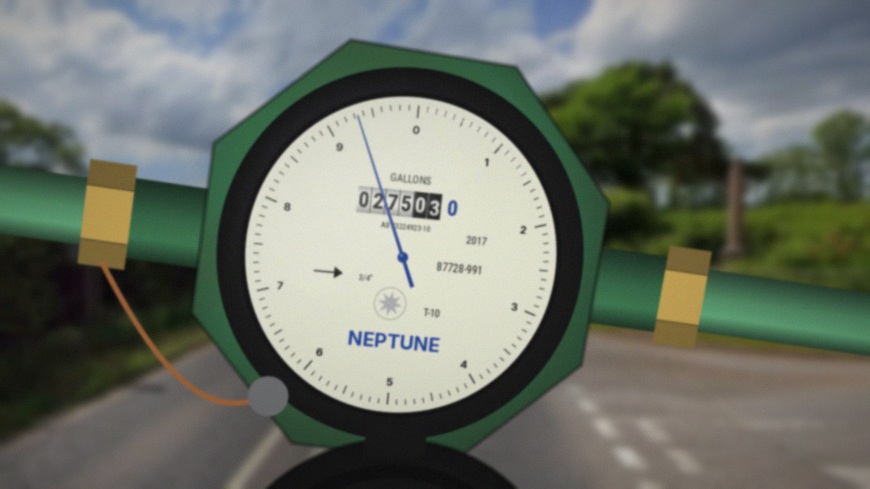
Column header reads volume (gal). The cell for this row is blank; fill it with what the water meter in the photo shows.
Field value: 275029.3 gal
